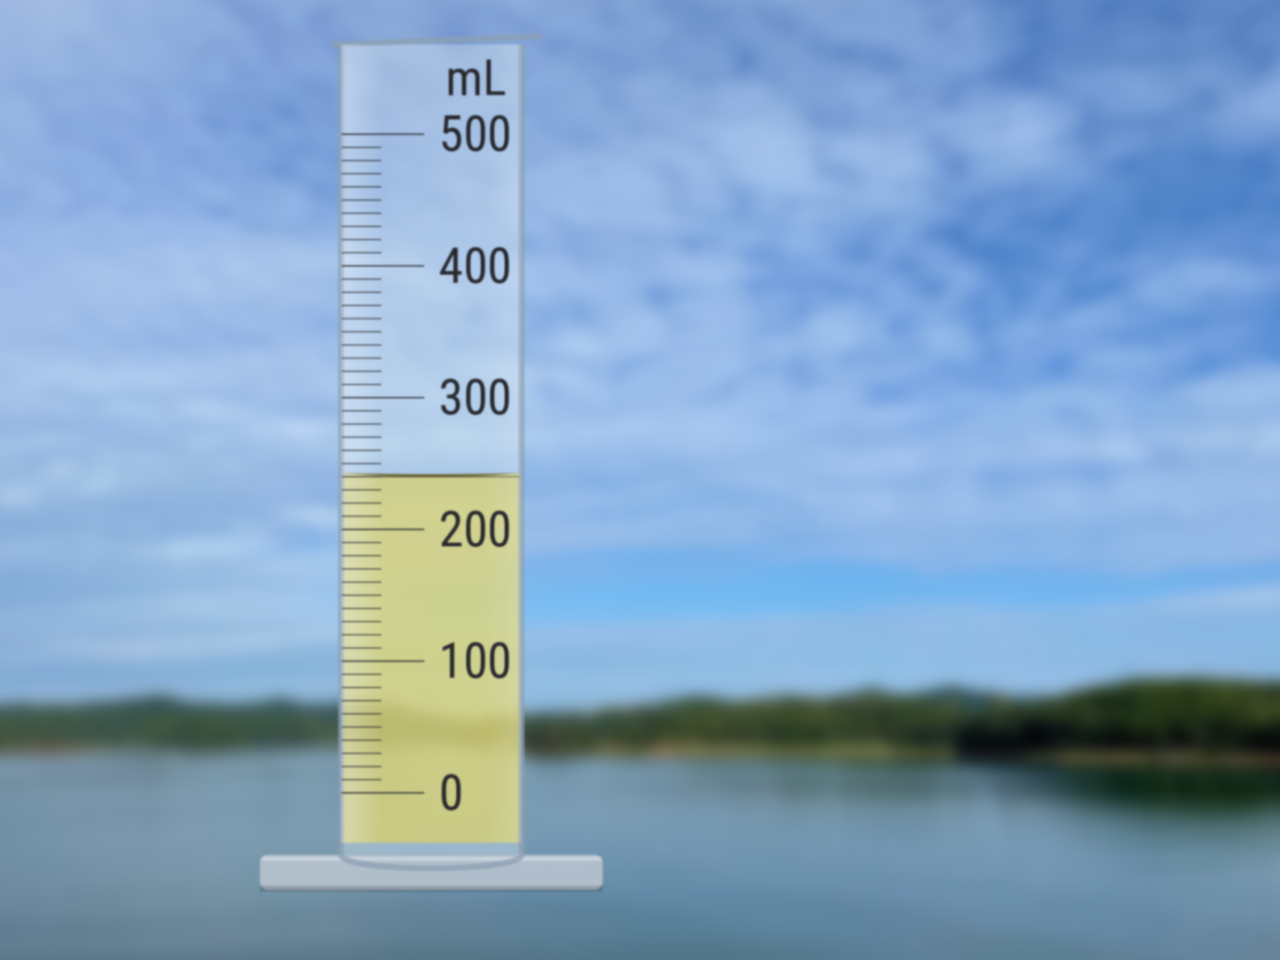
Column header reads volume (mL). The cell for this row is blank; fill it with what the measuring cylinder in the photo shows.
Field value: 240 mL
